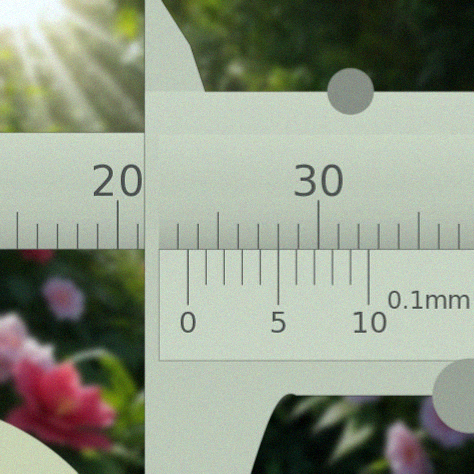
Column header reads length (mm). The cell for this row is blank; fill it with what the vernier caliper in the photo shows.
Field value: 23.5 mm
